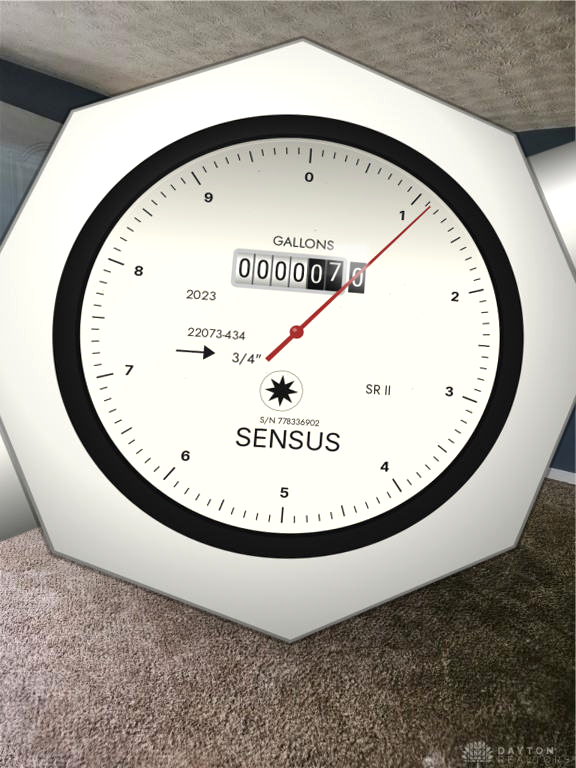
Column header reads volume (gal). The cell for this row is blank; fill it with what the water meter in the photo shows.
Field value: 71.1 gal
